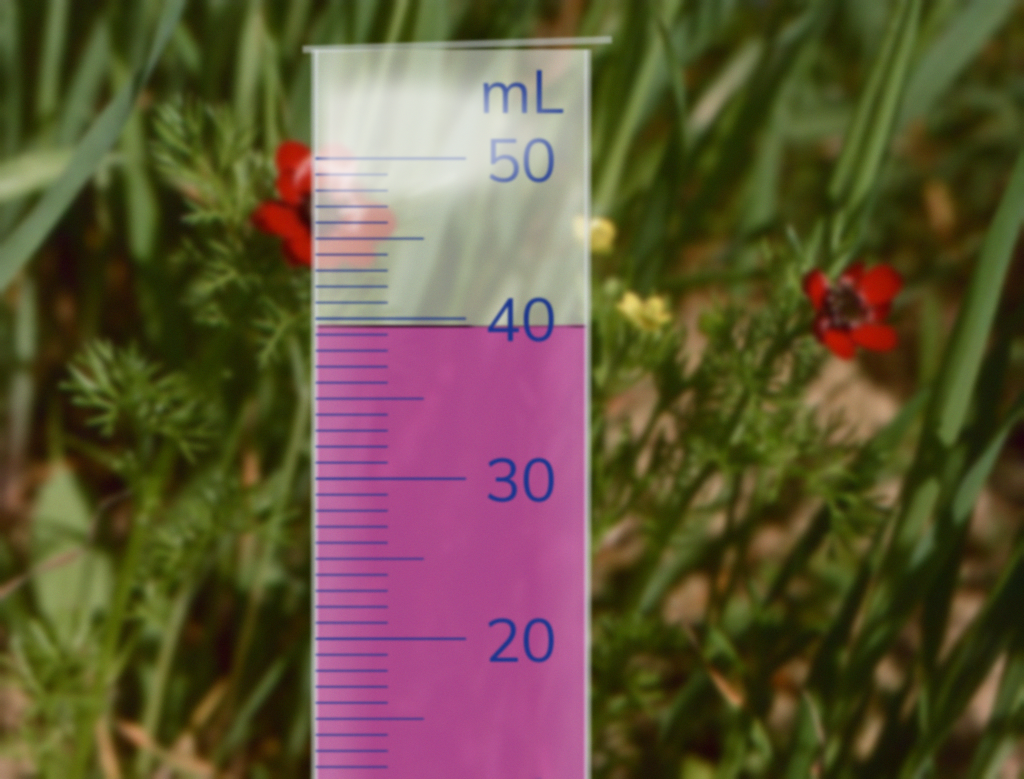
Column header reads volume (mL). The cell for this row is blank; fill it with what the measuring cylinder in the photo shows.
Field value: 39.5 mL
